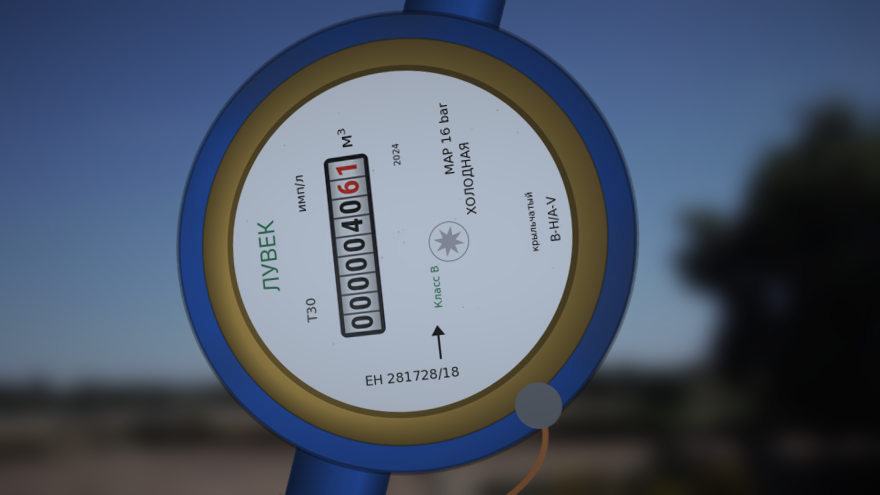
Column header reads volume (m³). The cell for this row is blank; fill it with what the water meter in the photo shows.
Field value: 40.61 m³
